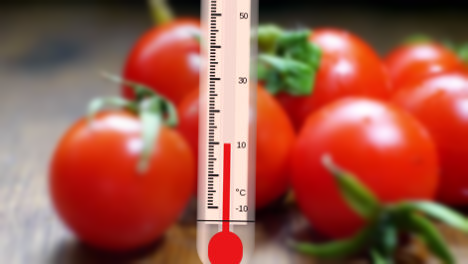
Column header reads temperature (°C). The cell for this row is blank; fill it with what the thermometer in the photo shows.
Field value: 10 °C
